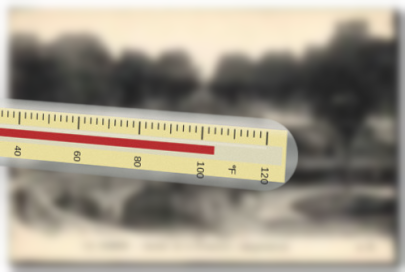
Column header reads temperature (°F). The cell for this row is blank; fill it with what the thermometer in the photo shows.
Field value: 104 °F
